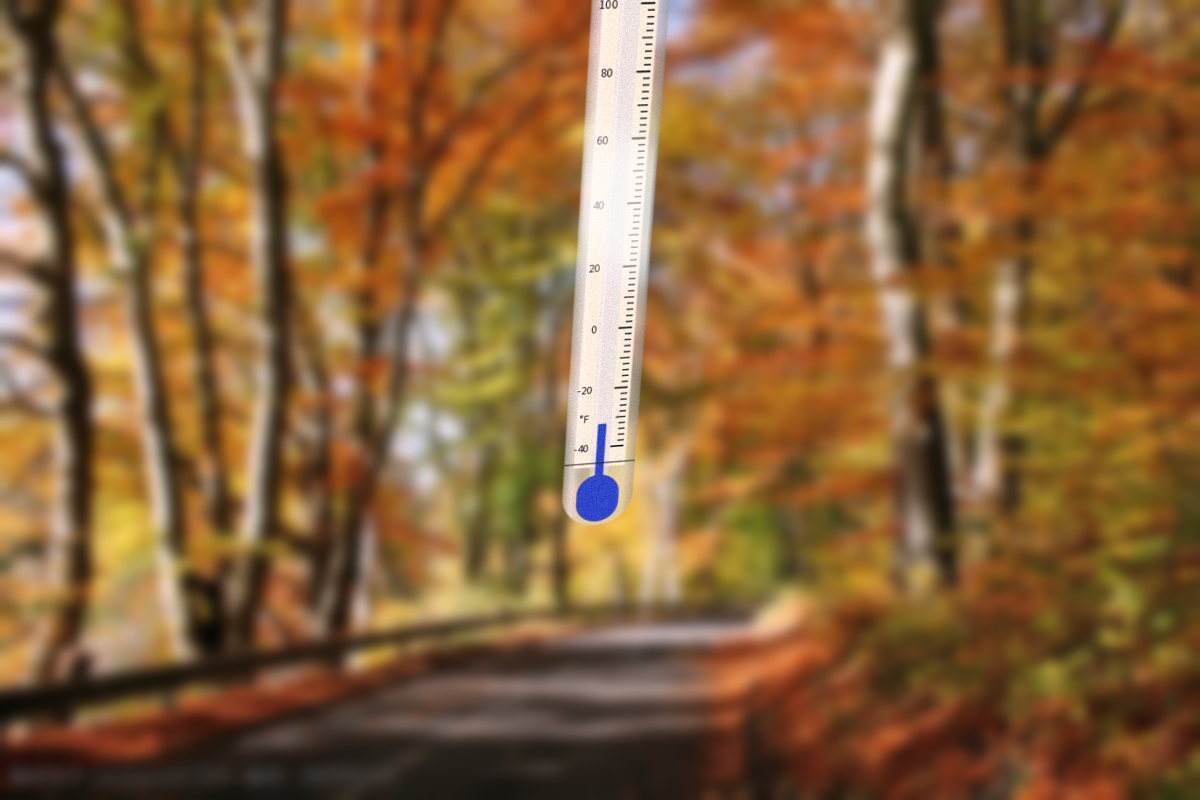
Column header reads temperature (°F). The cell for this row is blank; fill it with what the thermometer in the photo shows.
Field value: -32 °F
